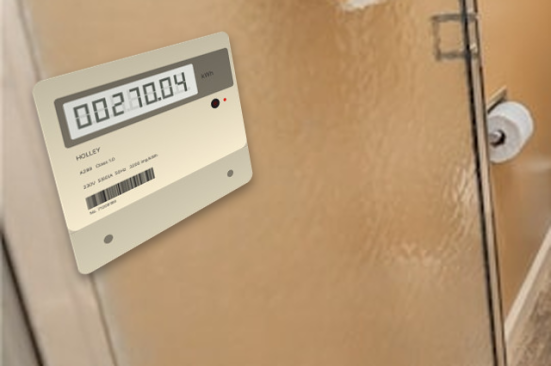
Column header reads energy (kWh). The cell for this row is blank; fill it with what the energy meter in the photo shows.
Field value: 270.04 kWh
